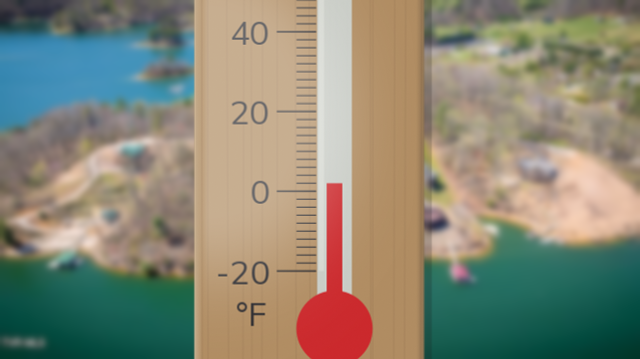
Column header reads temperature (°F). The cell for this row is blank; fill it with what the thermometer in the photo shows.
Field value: 2 °F
